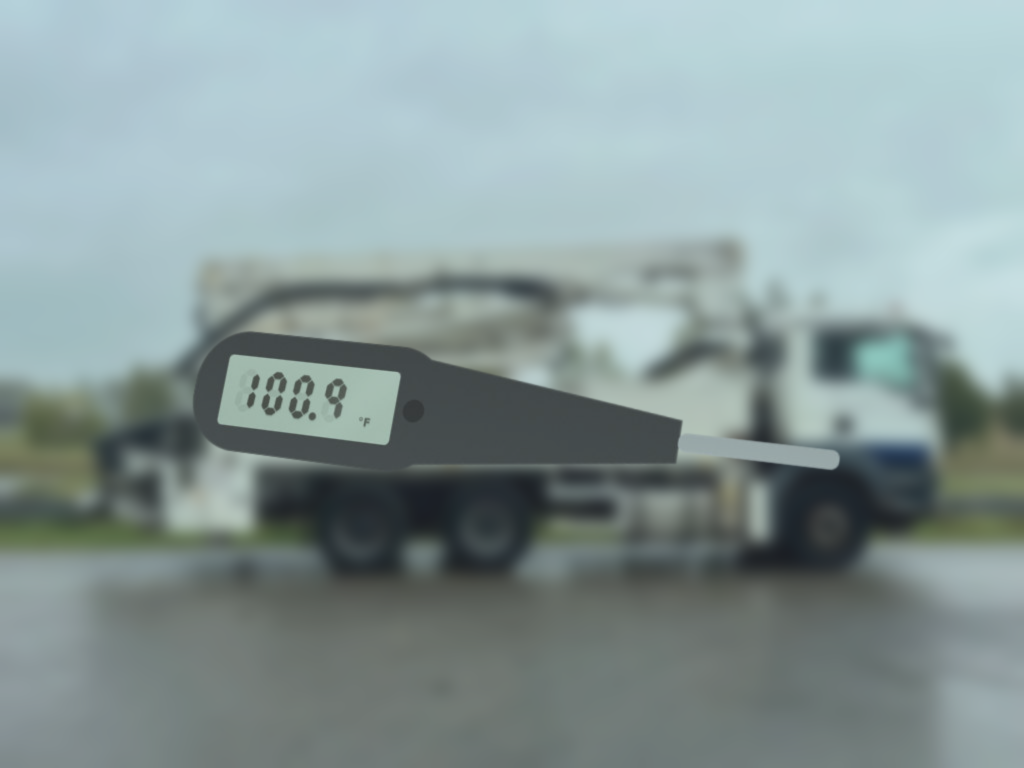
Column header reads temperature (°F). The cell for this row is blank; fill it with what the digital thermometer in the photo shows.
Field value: 100.9 °F
